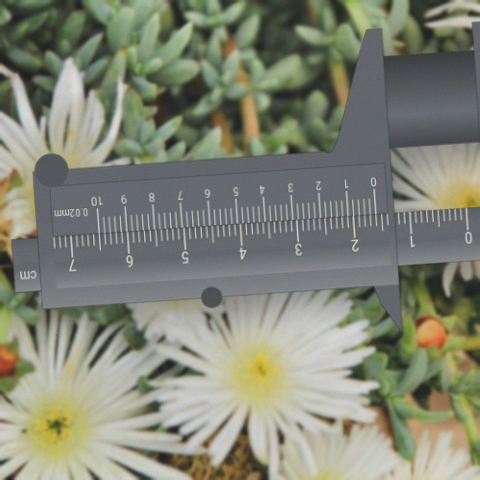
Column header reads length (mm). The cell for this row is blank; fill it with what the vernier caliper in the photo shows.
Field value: 16.0 mm
